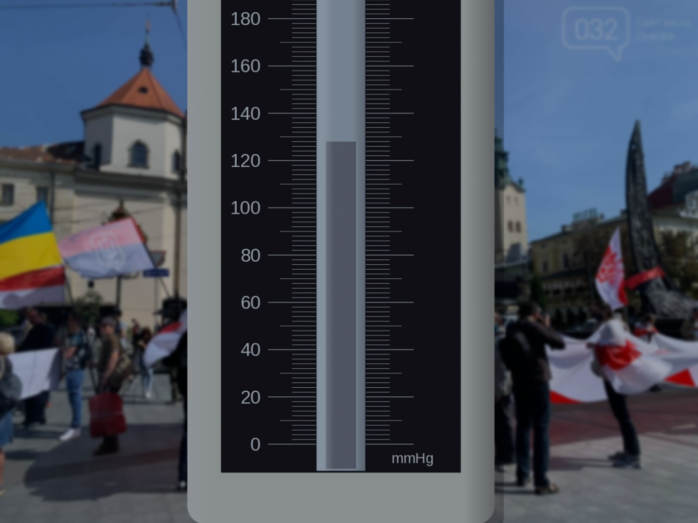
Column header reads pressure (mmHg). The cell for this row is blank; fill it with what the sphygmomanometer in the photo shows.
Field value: 128 mmHg
